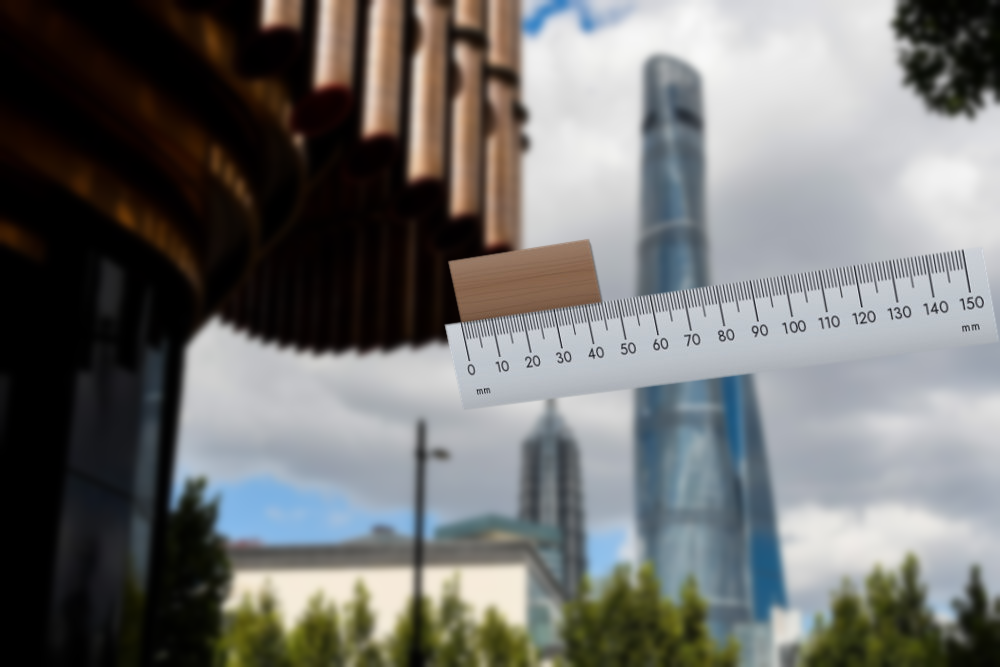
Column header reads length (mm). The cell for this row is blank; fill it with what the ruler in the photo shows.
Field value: 45 mm
